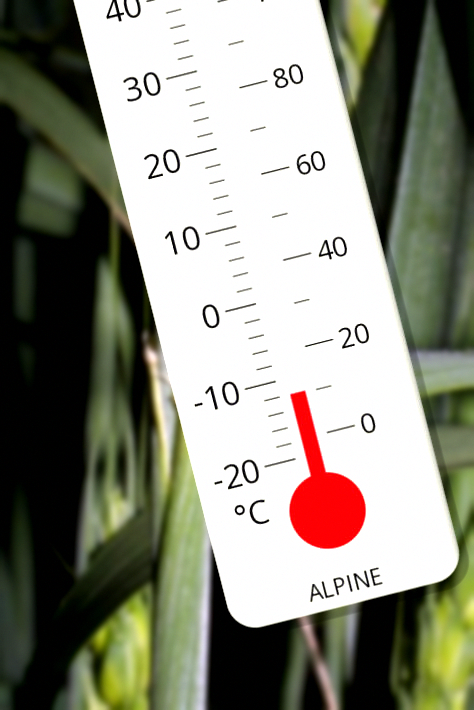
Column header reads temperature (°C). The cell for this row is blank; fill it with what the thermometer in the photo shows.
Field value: -12 °C
